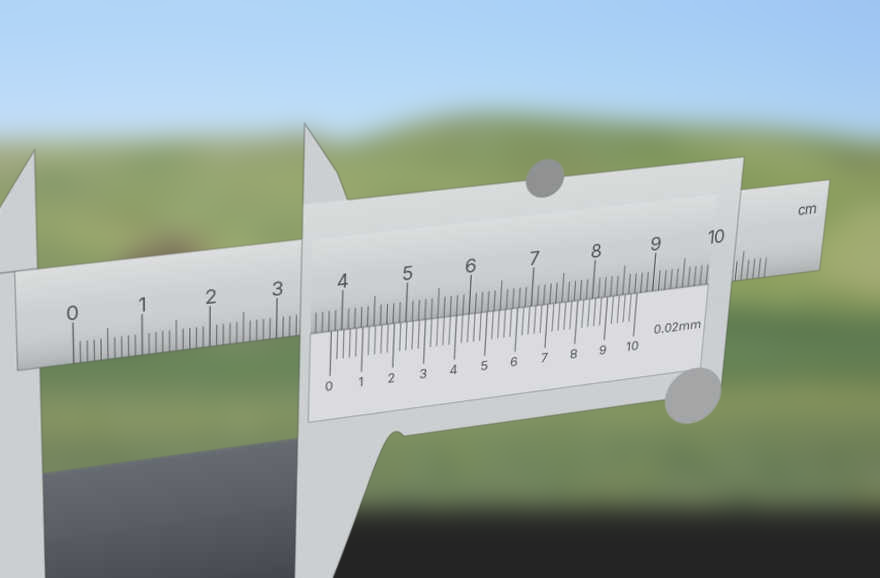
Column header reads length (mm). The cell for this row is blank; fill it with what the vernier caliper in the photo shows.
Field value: 38.4 mm
